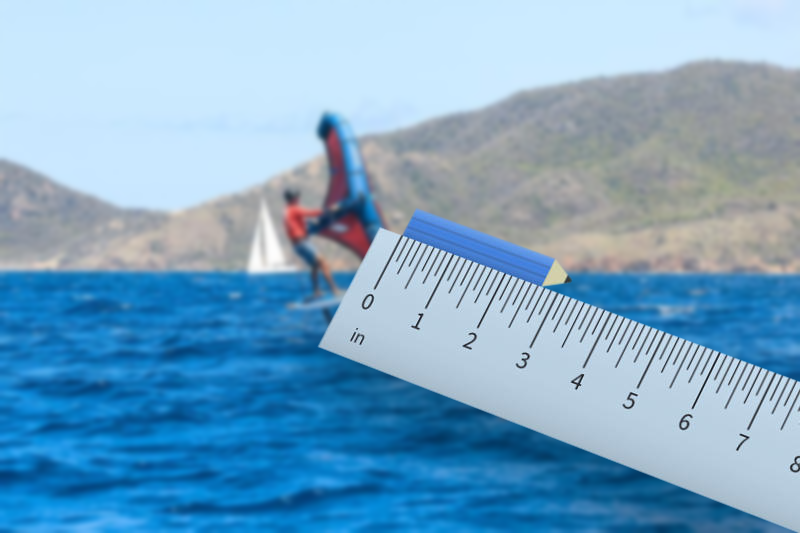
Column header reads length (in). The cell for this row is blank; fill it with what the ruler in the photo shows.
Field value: 3.125 in
